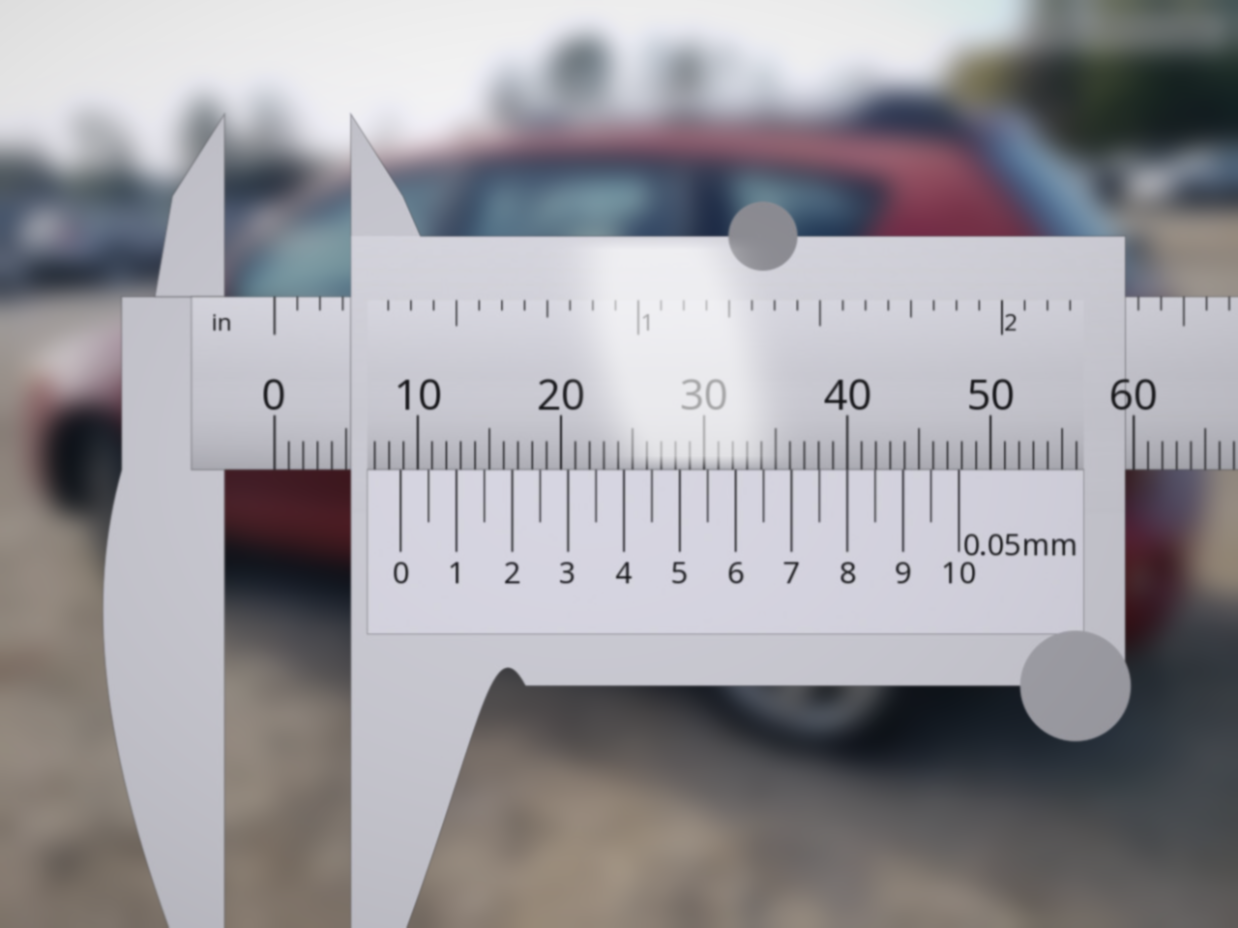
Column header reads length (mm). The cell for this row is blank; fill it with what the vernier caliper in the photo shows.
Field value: 8.8 mm
